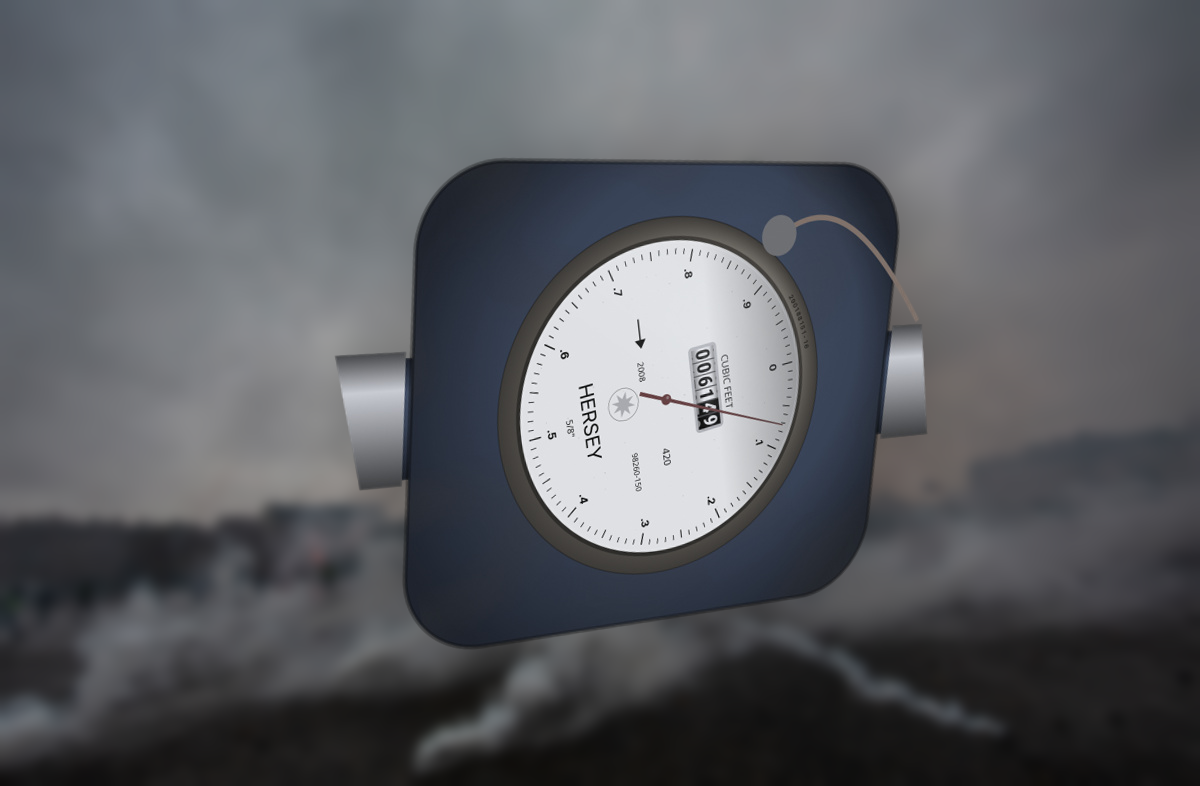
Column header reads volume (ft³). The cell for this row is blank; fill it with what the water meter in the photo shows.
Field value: 6149.07 ft³
